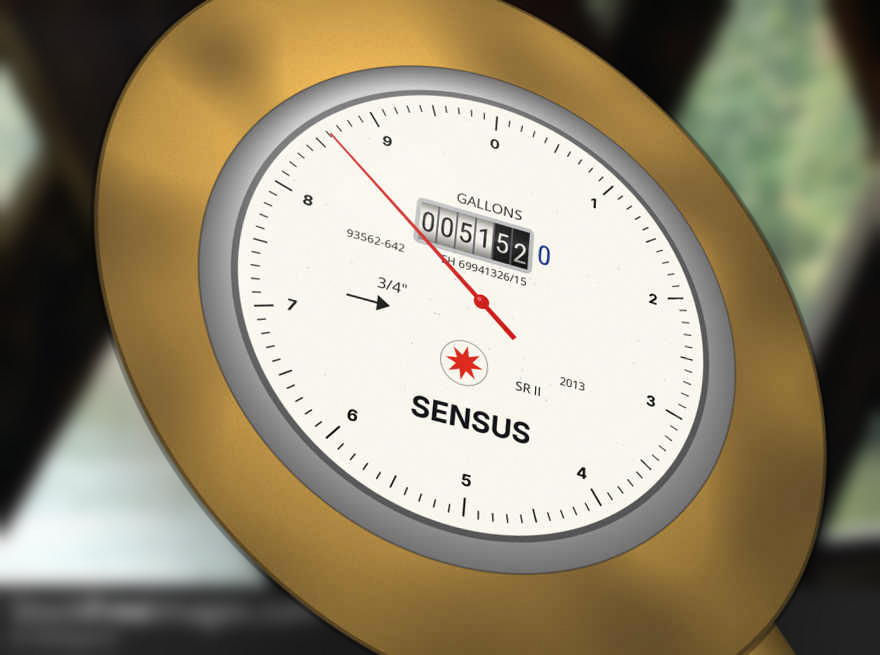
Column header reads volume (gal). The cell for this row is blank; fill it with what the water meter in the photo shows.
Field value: 51518.6 gal
